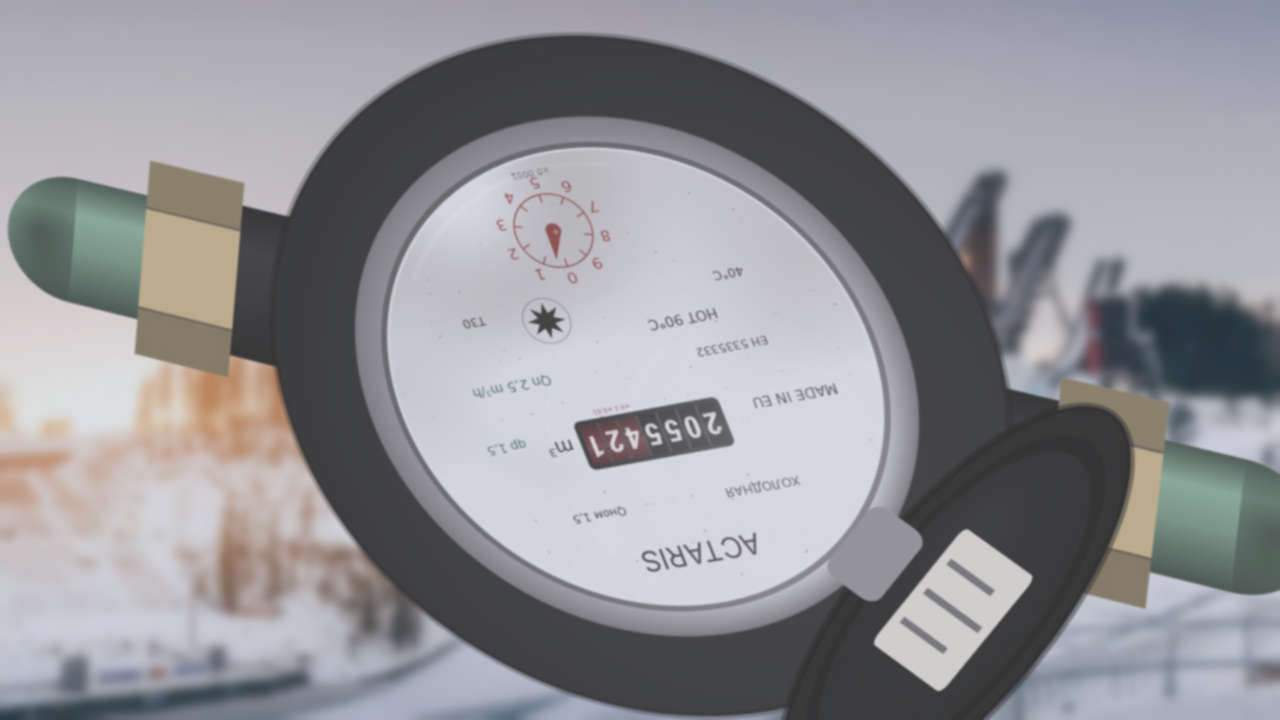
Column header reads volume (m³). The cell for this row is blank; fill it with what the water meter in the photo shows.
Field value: 2055.4210 m³
